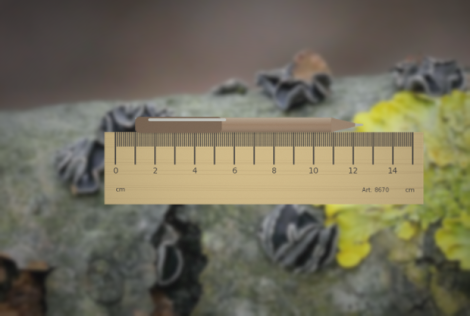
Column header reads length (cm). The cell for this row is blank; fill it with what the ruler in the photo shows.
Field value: 11.5 cm
